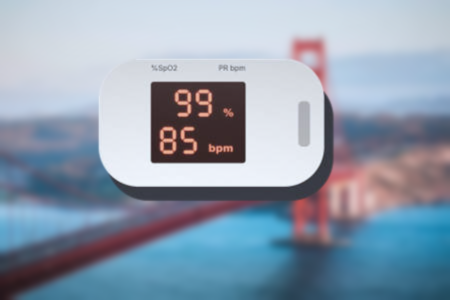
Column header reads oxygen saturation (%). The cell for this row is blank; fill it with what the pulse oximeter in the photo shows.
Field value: 99 %
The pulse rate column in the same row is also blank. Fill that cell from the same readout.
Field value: 85 bpm
